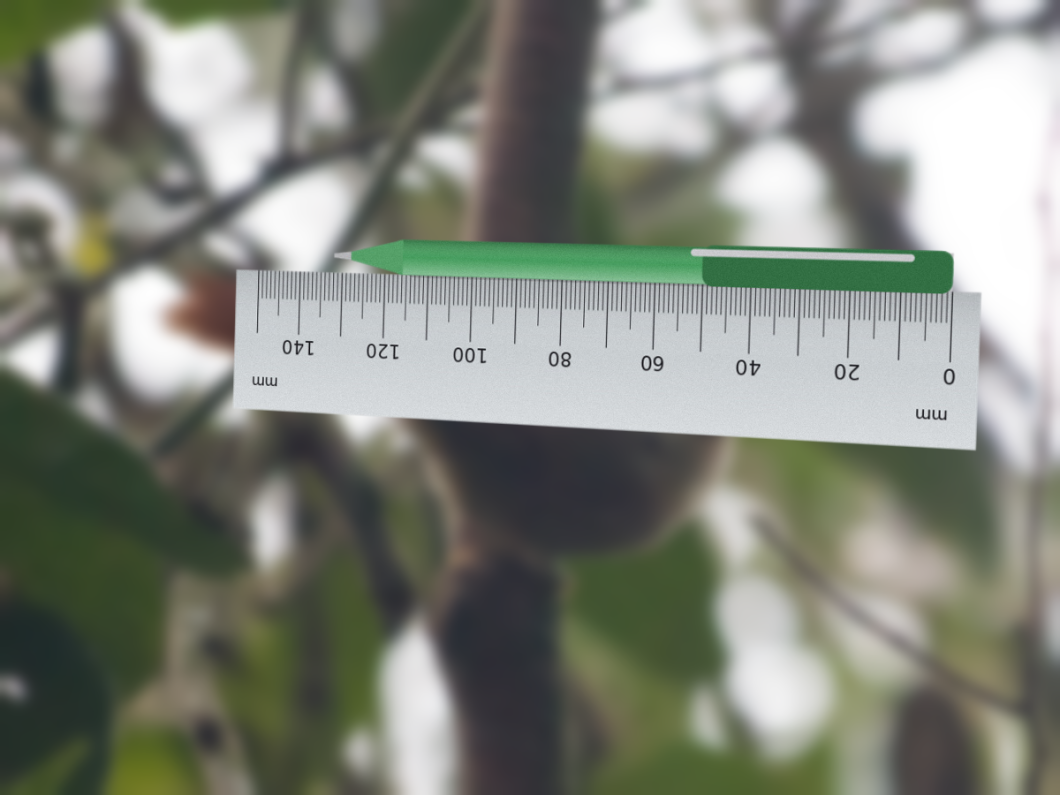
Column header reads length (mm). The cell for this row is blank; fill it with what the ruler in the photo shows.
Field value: 132 mm
